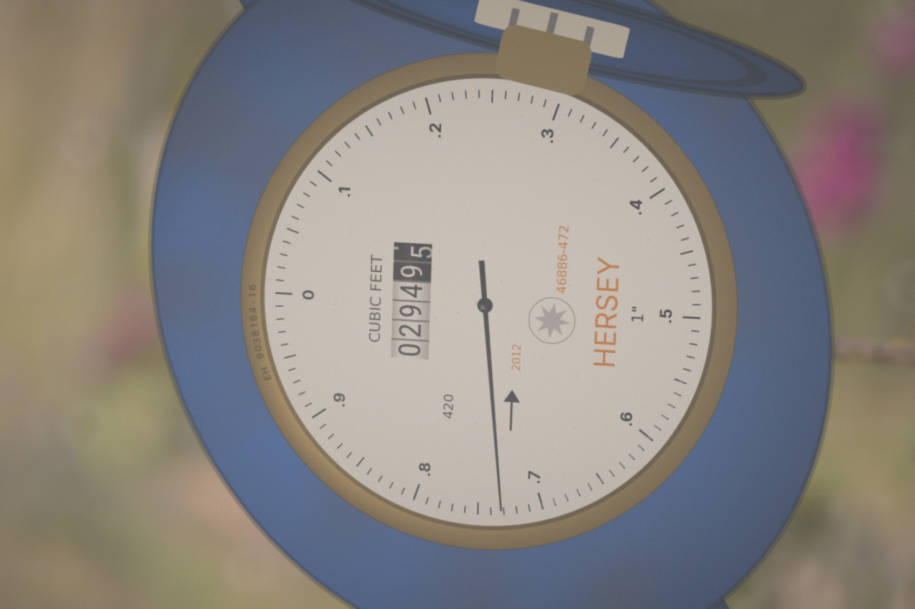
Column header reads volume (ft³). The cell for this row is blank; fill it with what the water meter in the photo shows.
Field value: 29494.73 ft³
